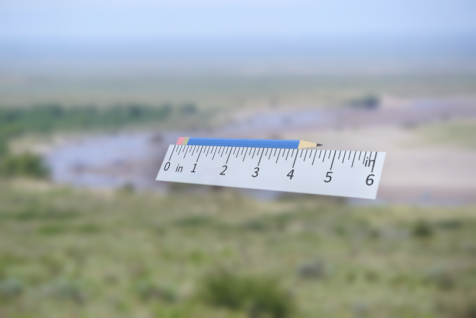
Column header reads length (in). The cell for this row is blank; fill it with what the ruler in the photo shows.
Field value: 4.625 in
